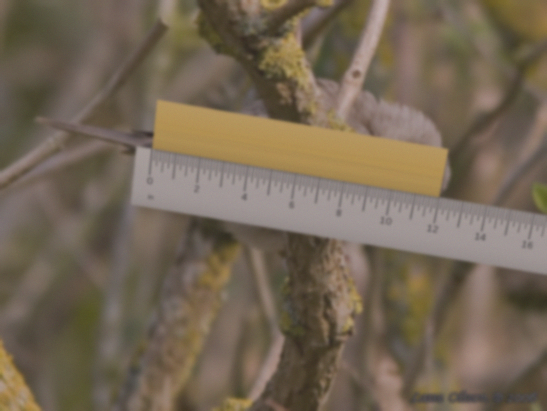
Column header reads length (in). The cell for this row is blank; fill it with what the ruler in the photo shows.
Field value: 12 in
